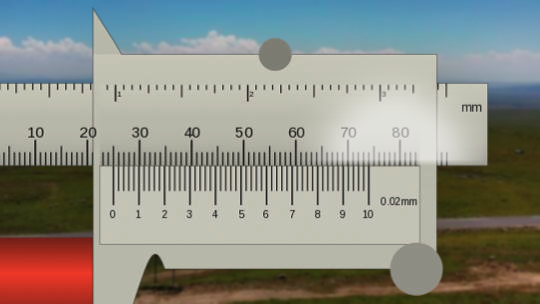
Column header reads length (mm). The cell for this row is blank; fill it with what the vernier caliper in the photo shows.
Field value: 25.0 mm
